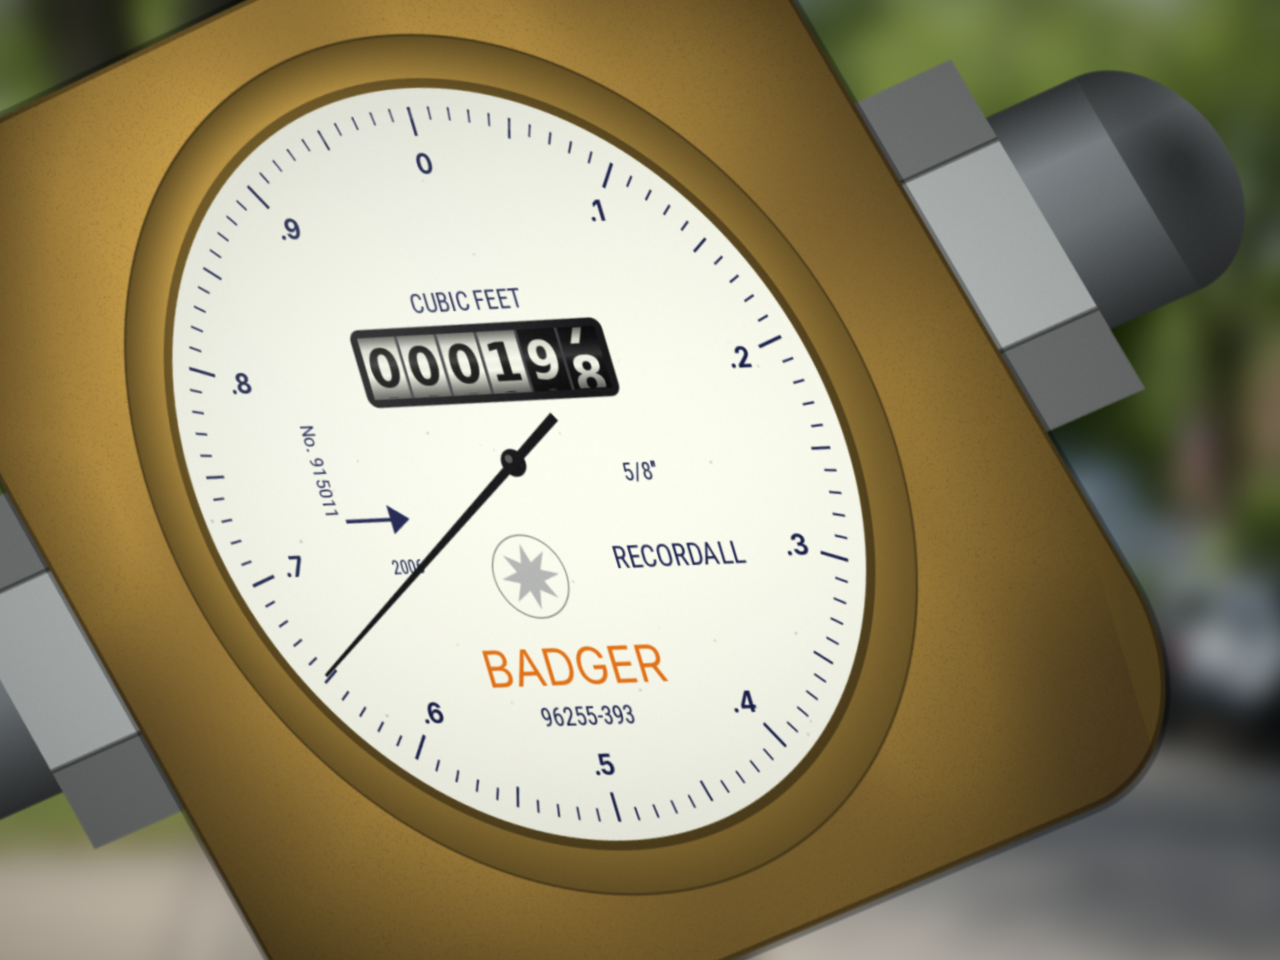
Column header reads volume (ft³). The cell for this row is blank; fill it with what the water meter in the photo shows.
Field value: 197.65 ft³
